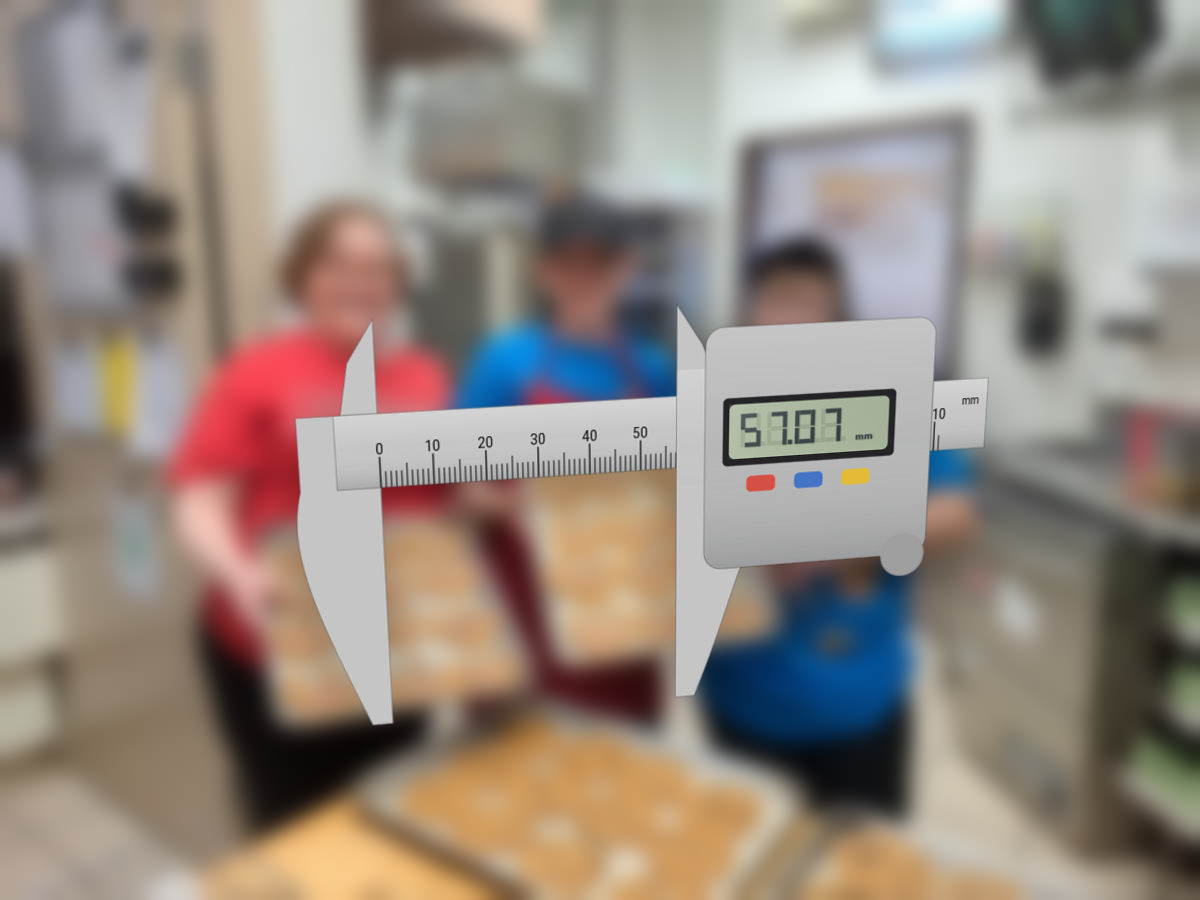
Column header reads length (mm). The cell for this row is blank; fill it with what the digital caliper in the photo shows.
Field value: 57.07 mm
